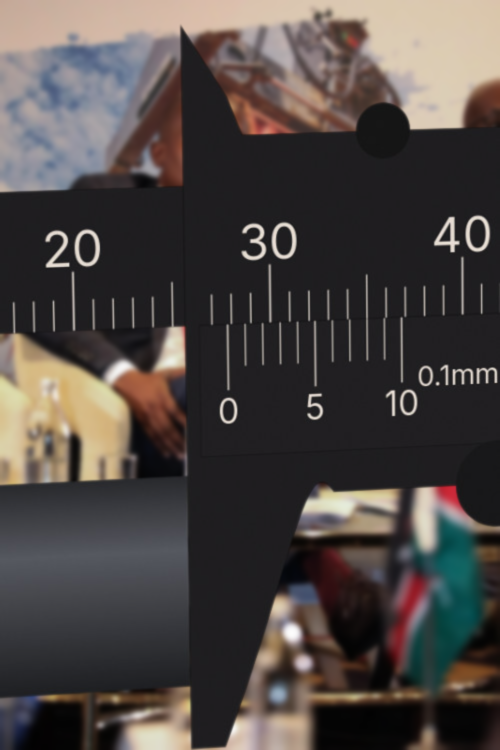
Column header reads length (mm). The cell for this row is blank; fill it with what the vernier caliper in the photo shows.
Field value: 27.8 mm
